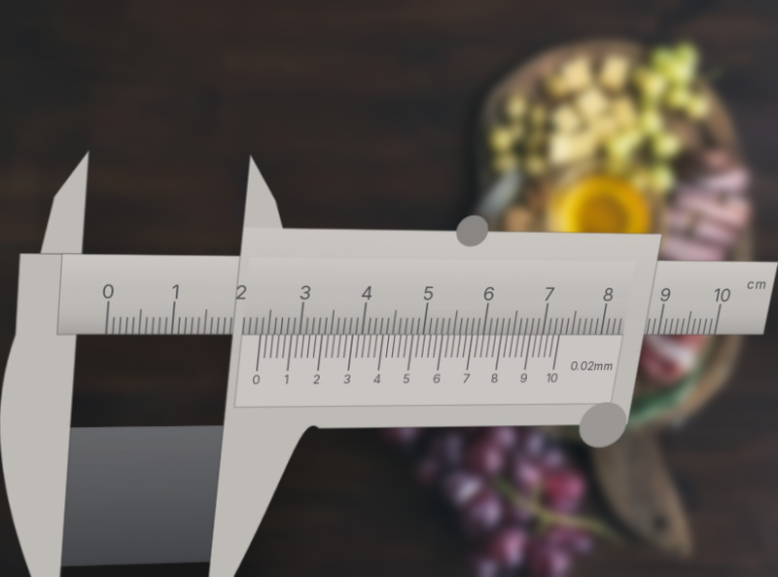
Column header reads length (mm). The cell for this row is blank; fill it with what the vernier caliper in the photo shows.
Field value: 23.8 mm
